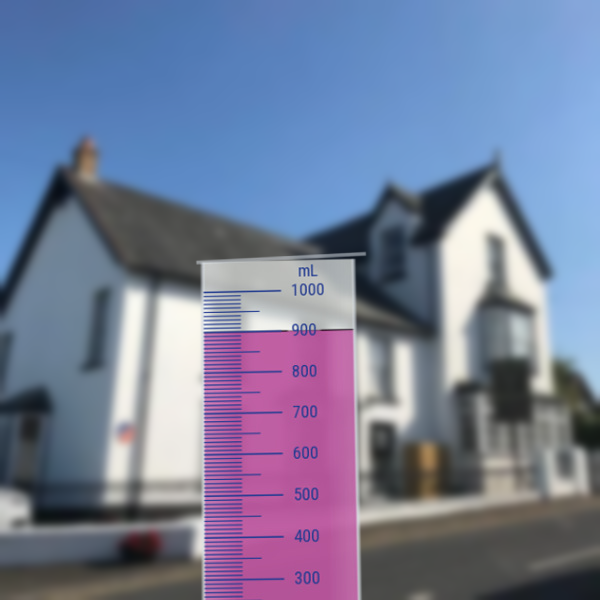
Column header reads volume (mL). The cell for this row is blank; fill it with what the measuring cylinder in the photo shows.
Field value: 900 mL
